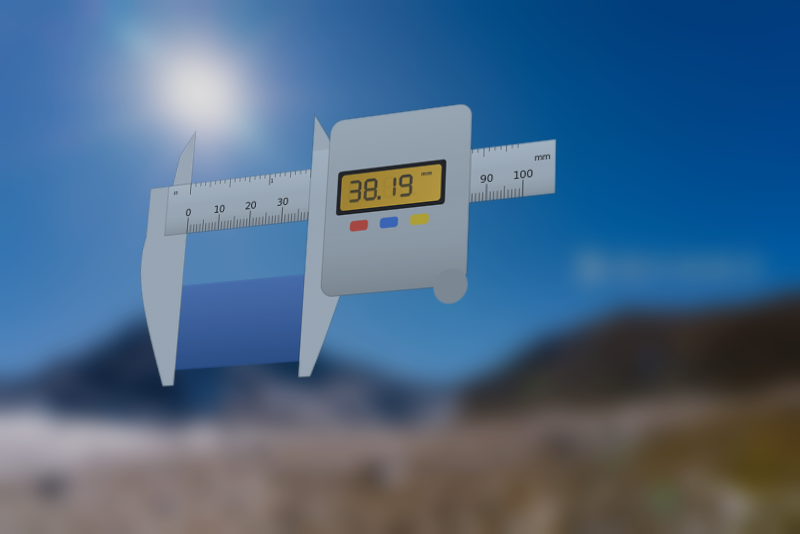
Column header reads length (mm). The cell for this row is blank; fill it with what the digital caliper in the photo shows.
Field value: 38.19 mm
